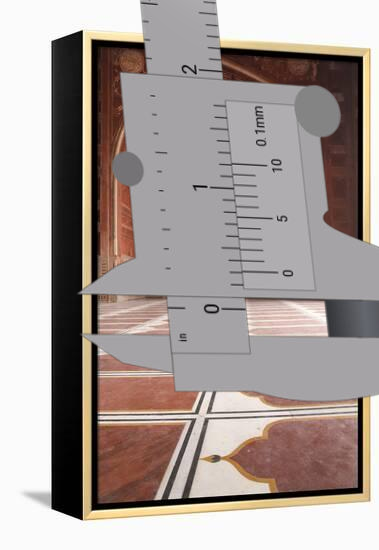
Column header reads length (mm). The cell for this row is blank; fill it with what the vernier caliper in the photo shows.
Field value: 3.1 mm
